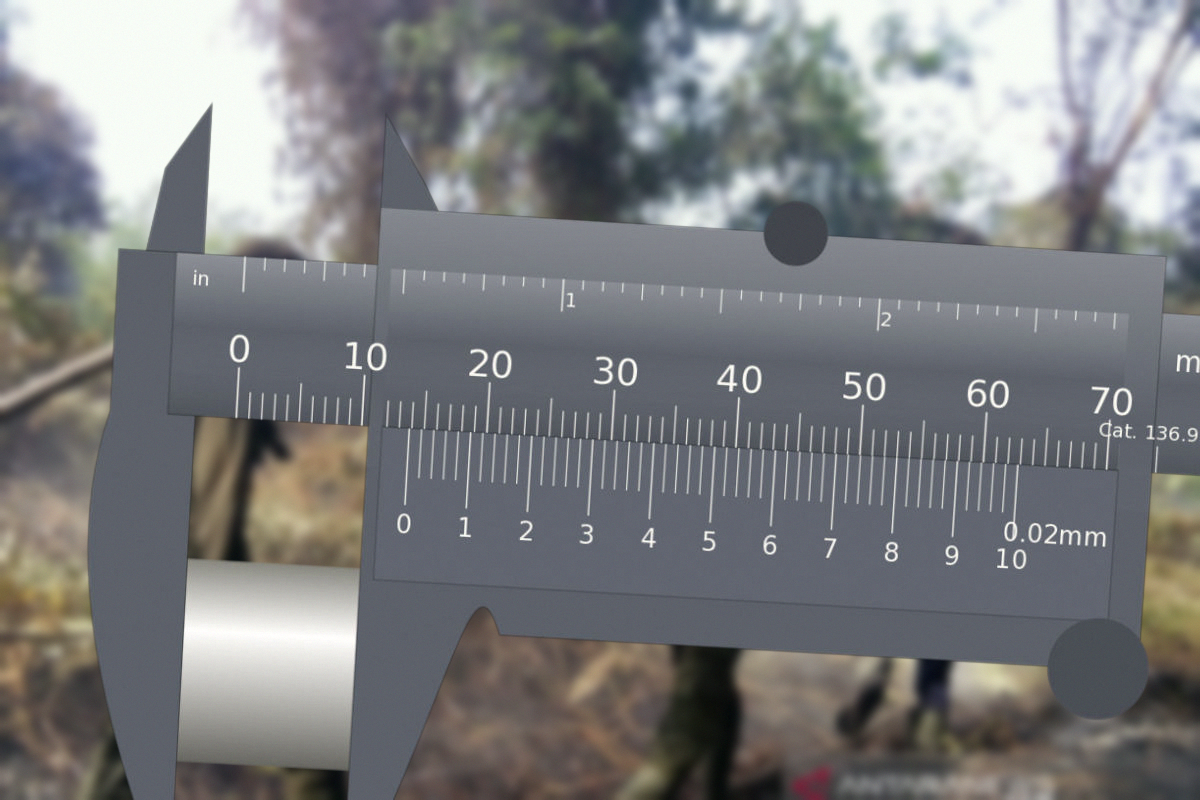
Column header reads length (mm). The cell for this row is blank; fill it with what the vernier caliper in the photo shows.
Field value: 13.8 mm
